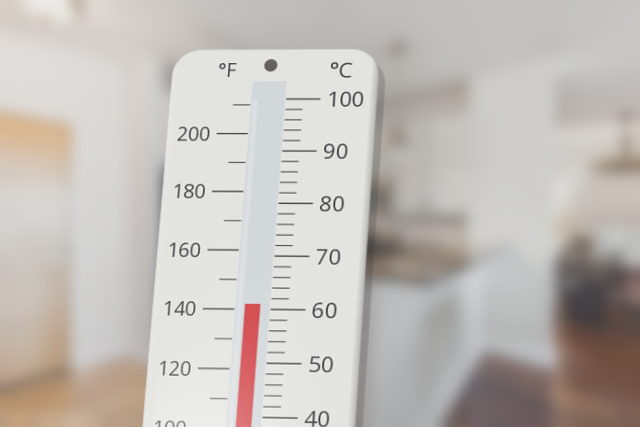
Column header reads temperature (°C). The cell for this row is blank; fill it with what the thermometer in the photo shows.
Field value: 61 °C
